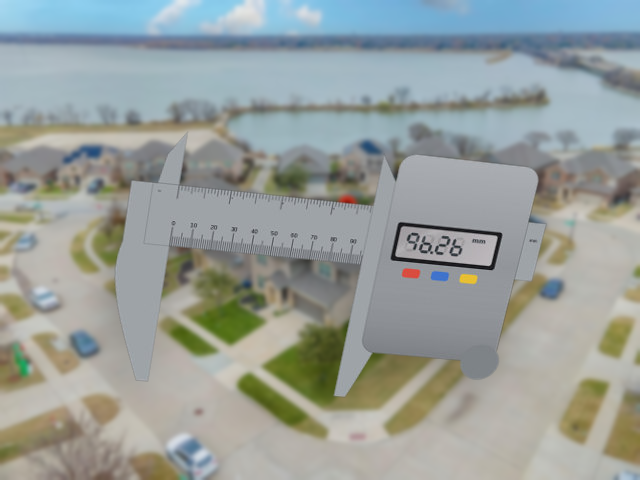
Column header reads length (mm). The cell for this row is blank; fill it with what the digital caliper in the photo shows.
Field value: 96.26 mm
